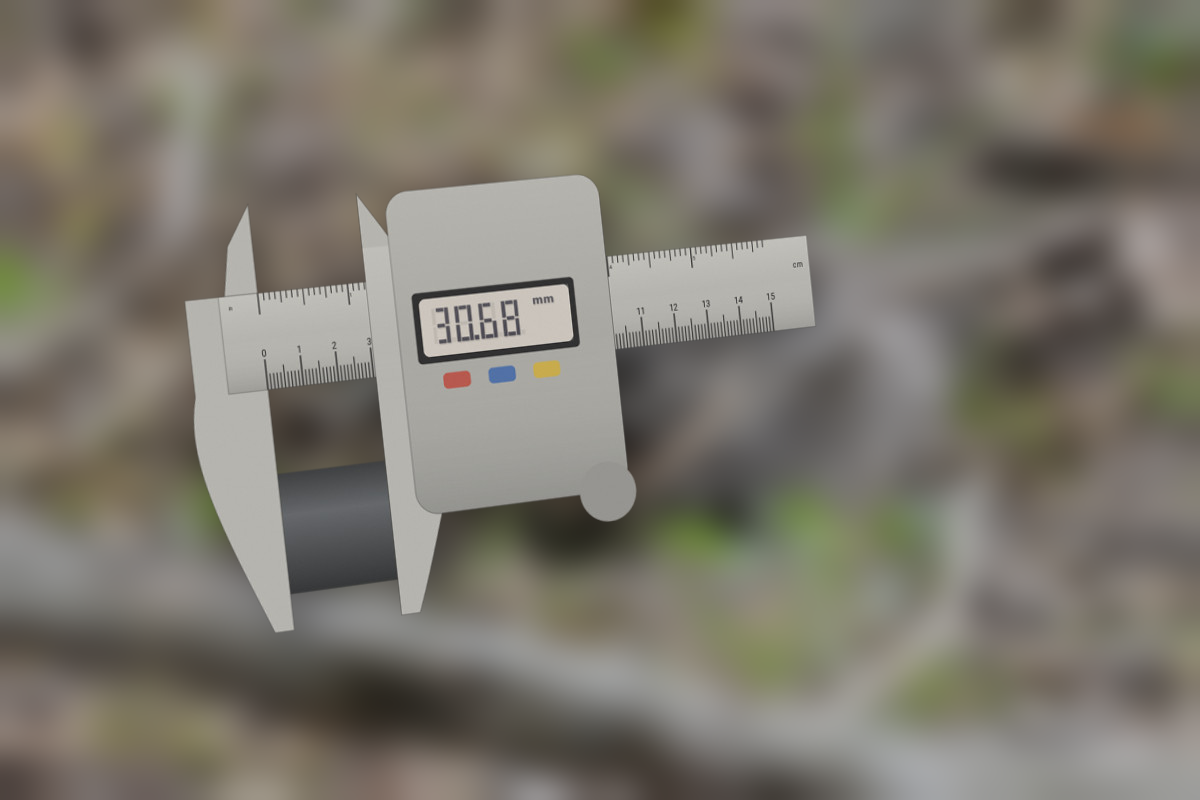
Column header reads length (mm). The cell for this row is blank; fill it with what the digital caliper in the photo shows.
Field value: 30.68 mm
